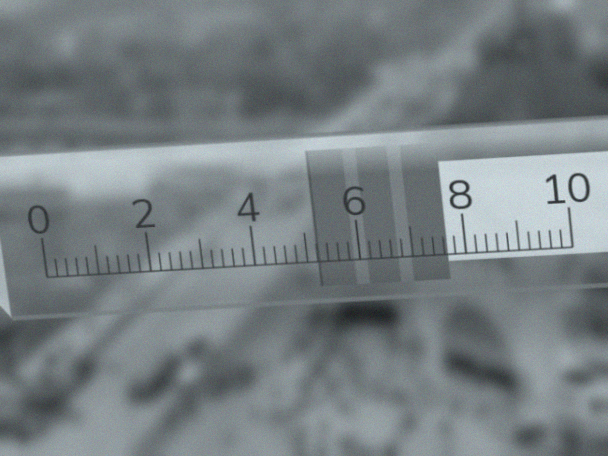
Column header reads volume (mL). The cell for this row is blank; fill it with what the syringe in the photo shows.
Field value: 5.2 mL
